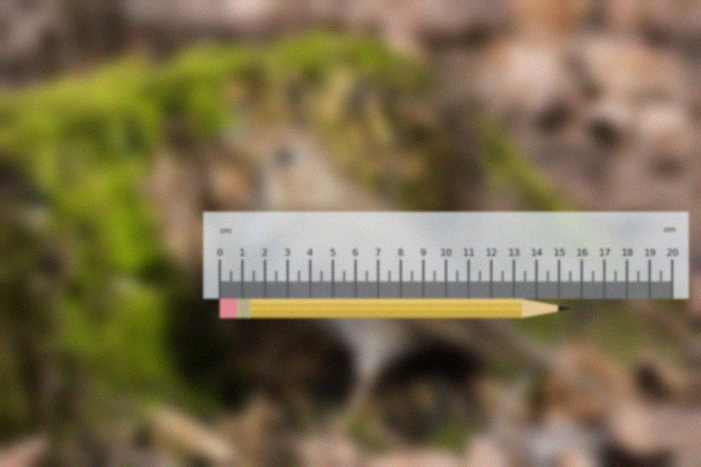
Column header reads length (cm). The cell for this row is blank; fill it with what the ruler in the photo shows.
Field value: 15.5 cm
